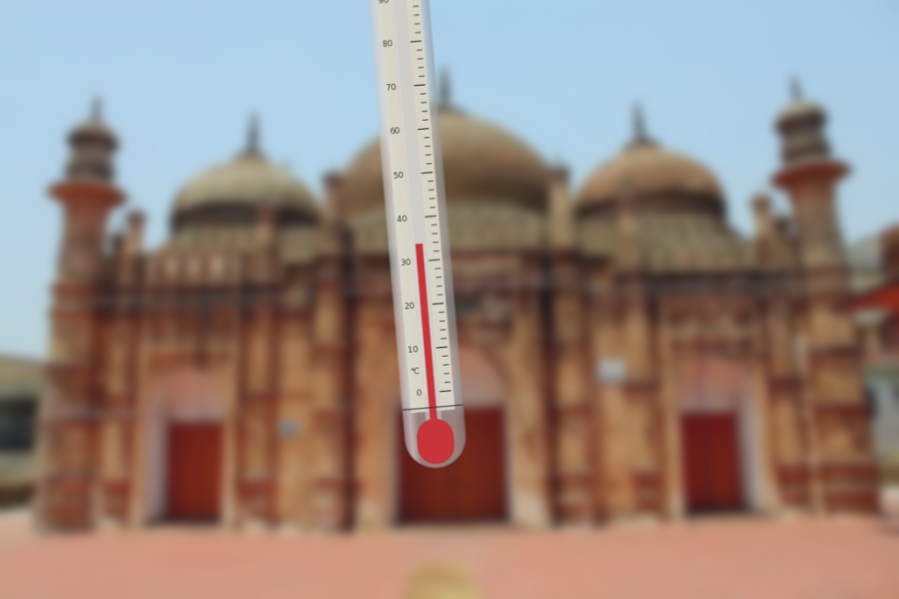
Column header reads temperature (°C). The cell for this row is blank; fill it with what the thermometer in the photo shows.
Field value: 34 °C
